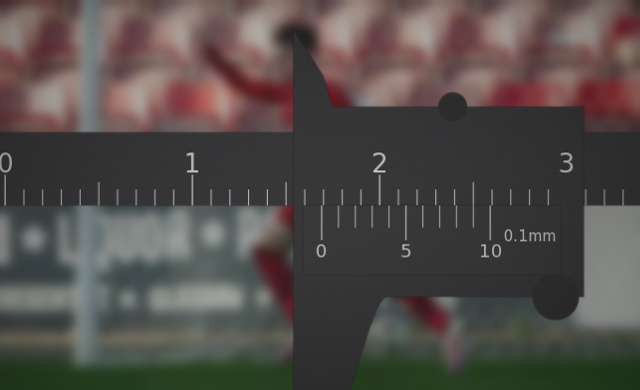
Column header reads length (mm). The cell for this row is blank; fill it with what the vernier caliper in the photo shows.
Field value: 16.9 mm
